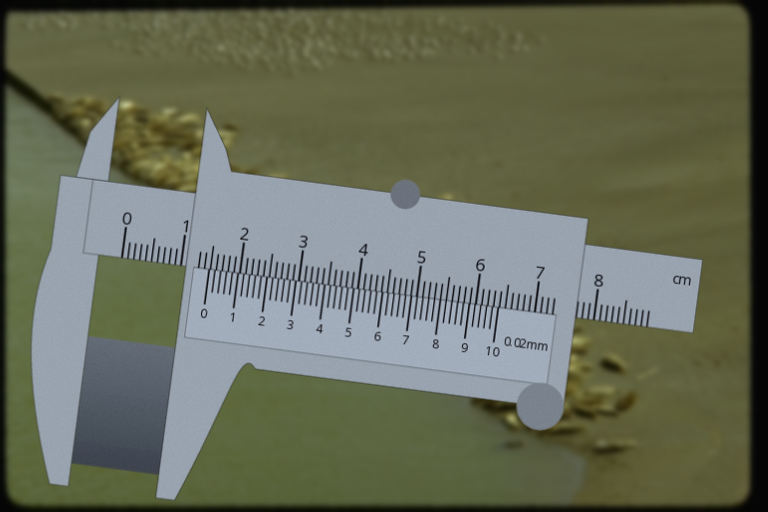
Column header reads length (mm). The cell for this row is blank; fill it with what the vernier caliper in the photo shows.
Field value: 14.8 mm
